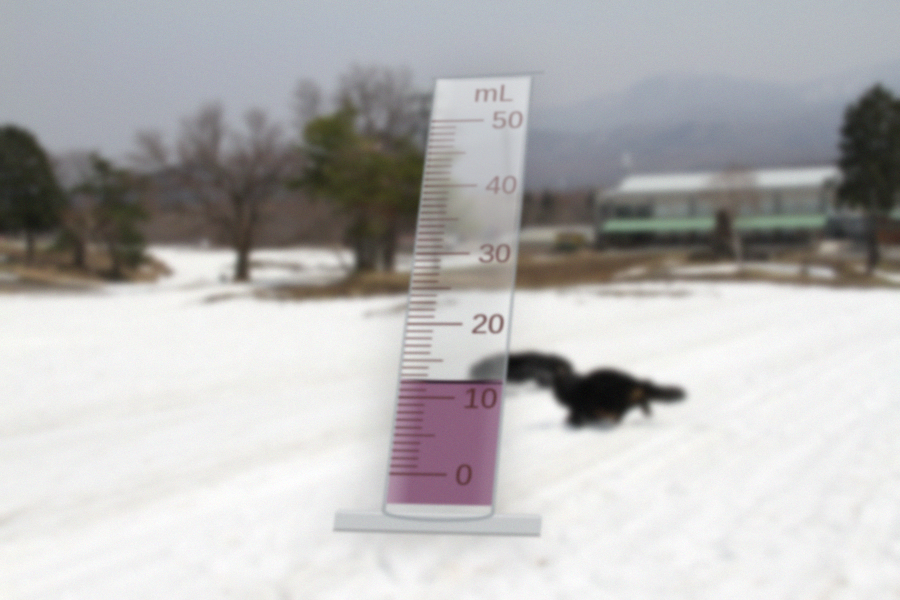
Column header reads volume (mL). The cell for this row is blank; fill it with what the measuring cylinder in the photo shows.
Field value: 12 mL
